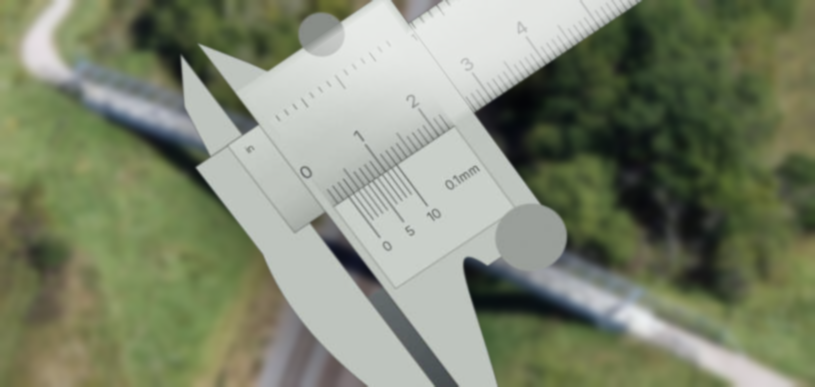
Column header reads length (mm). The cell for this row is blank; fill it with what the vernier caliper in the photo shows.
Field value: 3.0 mm
